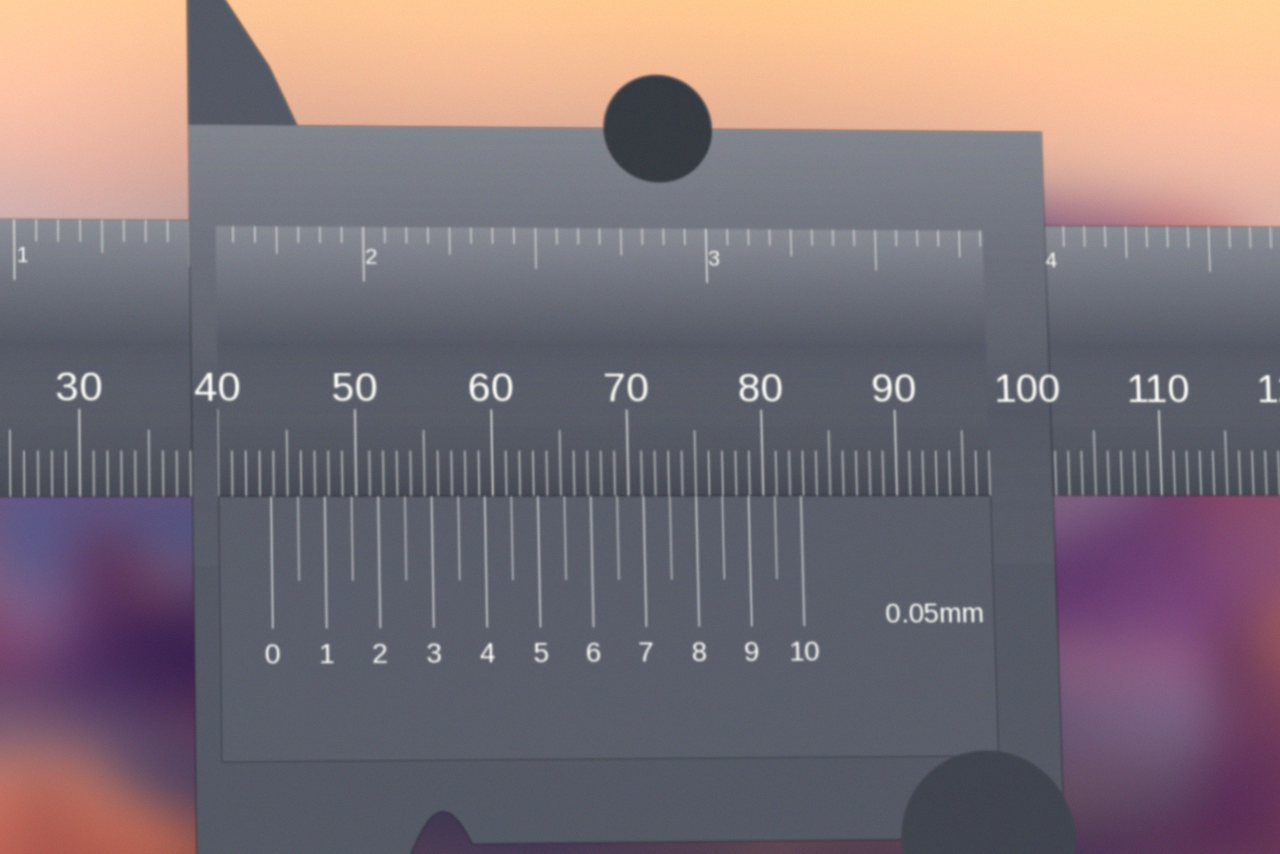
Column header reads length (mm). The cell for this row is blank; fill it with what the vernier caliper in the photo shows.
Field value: 43.8 mm
